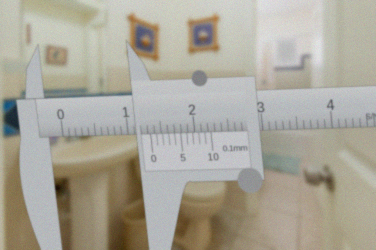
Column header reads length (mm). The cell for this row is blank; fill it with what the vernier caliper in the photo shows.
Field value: 13.4 mm
